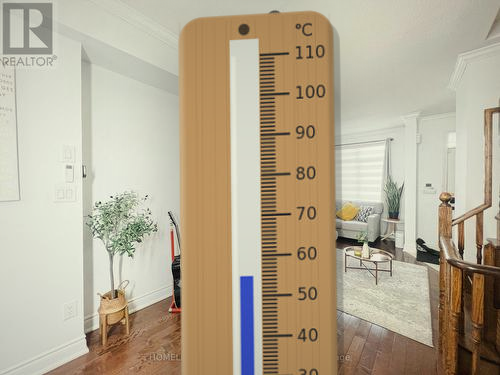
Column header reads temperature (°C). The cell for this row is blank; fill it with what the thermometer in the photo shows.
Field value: 55 °C
